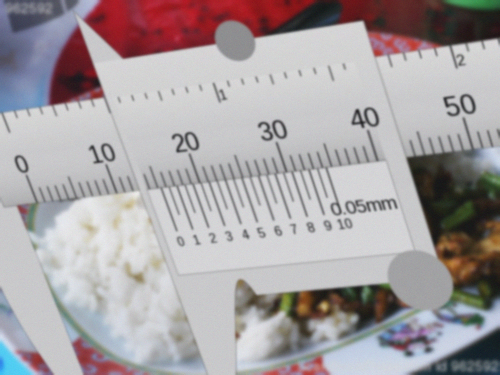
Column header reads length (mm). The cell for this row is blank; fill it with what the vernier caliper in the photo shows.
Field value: 15.4 mm
